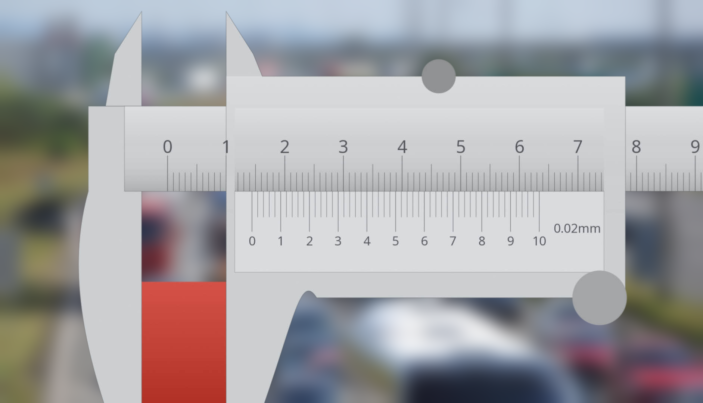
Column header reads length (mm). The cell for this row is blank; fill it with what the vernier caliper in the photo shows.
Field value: 14.4 mm
